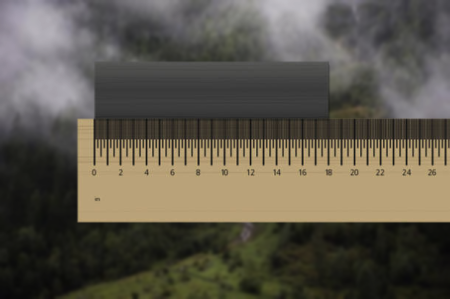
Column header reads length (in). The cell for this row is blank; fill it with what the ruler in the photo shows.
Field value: 18 in
